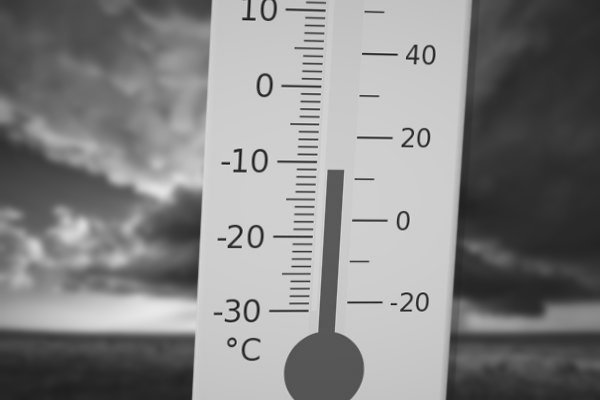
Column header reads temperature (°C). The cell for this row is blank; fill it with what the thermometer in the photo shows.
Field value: -11 °C
